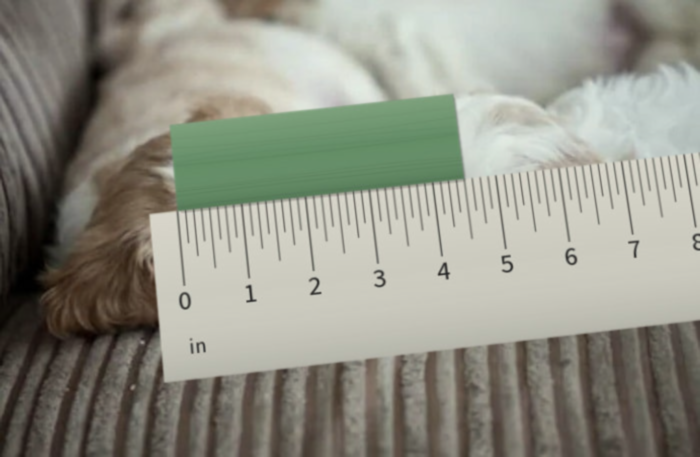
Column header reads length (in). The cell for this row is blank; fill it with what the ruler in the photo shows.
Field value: 4.5 in
